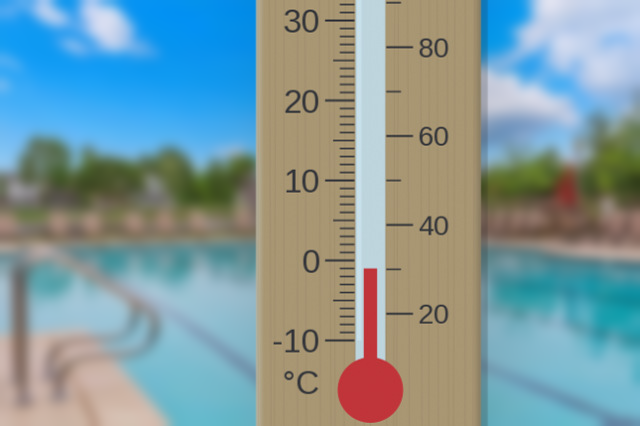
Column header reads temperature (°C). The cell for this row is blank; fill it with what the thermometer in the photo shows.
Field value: -1 °C
